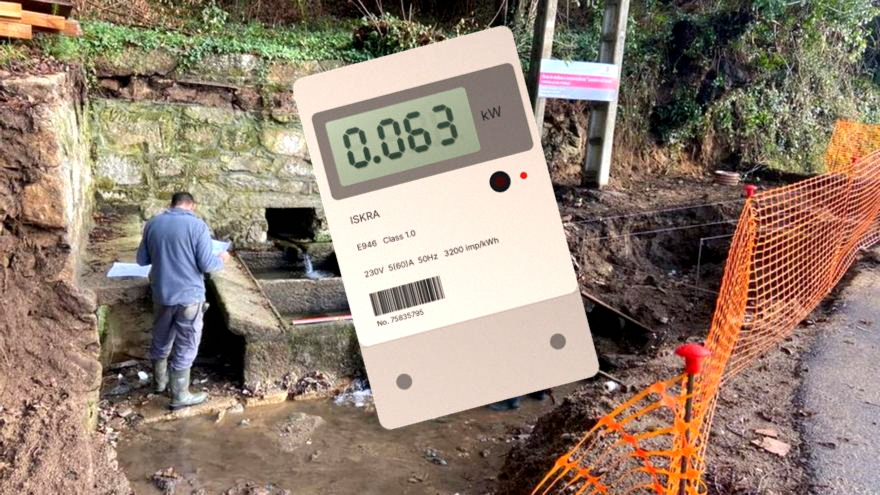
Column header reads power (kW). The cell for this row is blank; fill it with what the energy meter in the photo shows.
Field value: 0.063 kW
